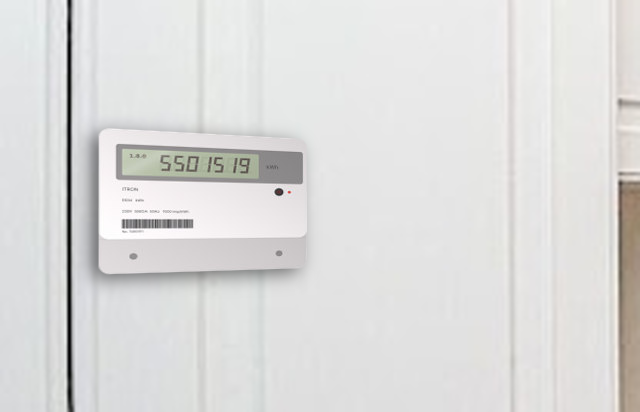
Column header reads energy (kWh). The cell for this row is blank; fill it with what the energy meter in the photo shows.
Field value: 5501519 kWh
